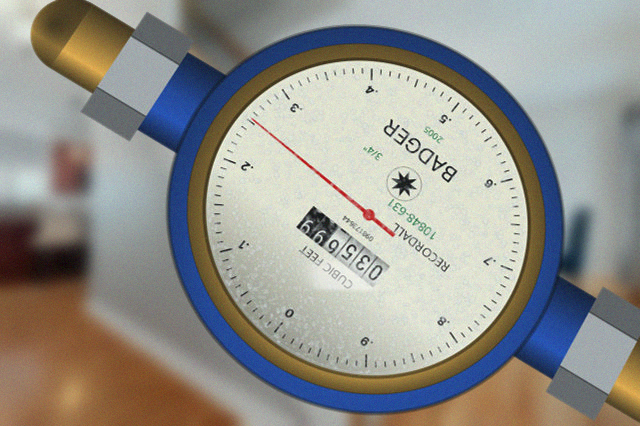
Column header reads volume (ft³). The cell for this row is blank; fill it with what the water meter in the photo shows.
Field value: 35699.25 ft³
